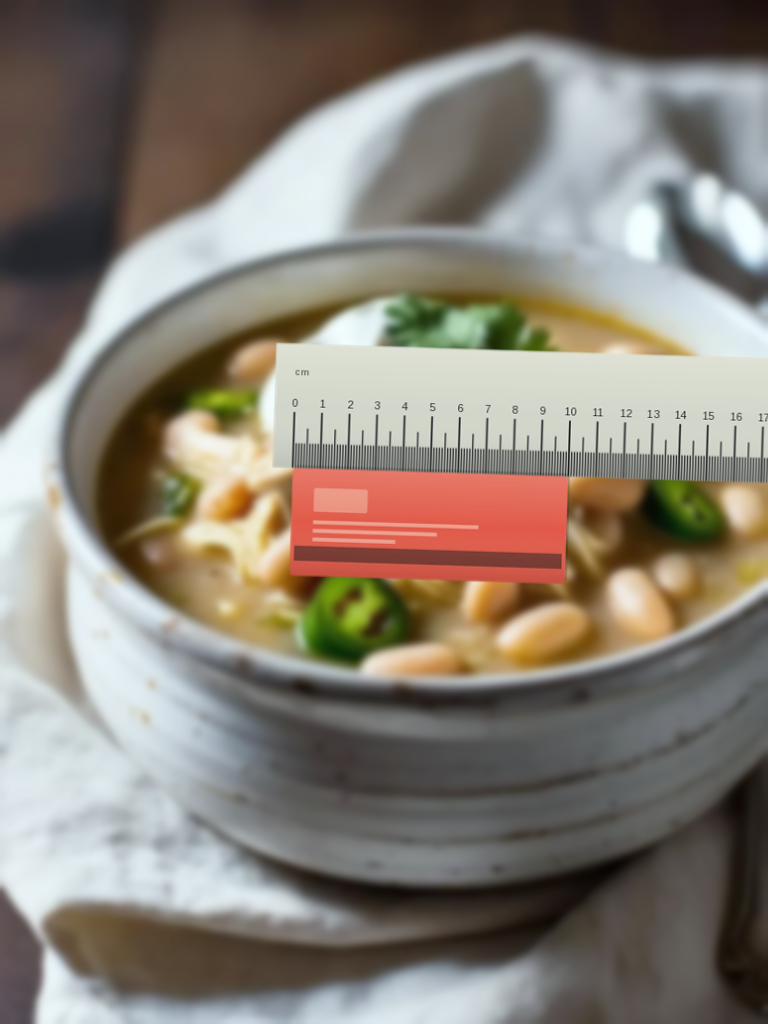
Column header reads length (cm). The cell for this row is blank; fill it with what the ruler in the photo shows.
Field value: 10 cm
